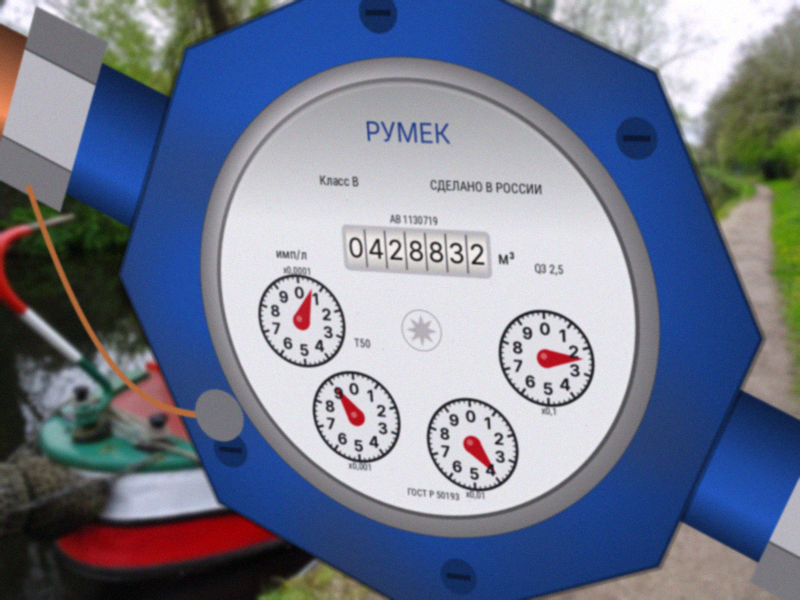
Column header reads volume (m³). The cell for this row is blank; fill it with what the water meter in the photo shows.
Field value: 428832.2390 m³
